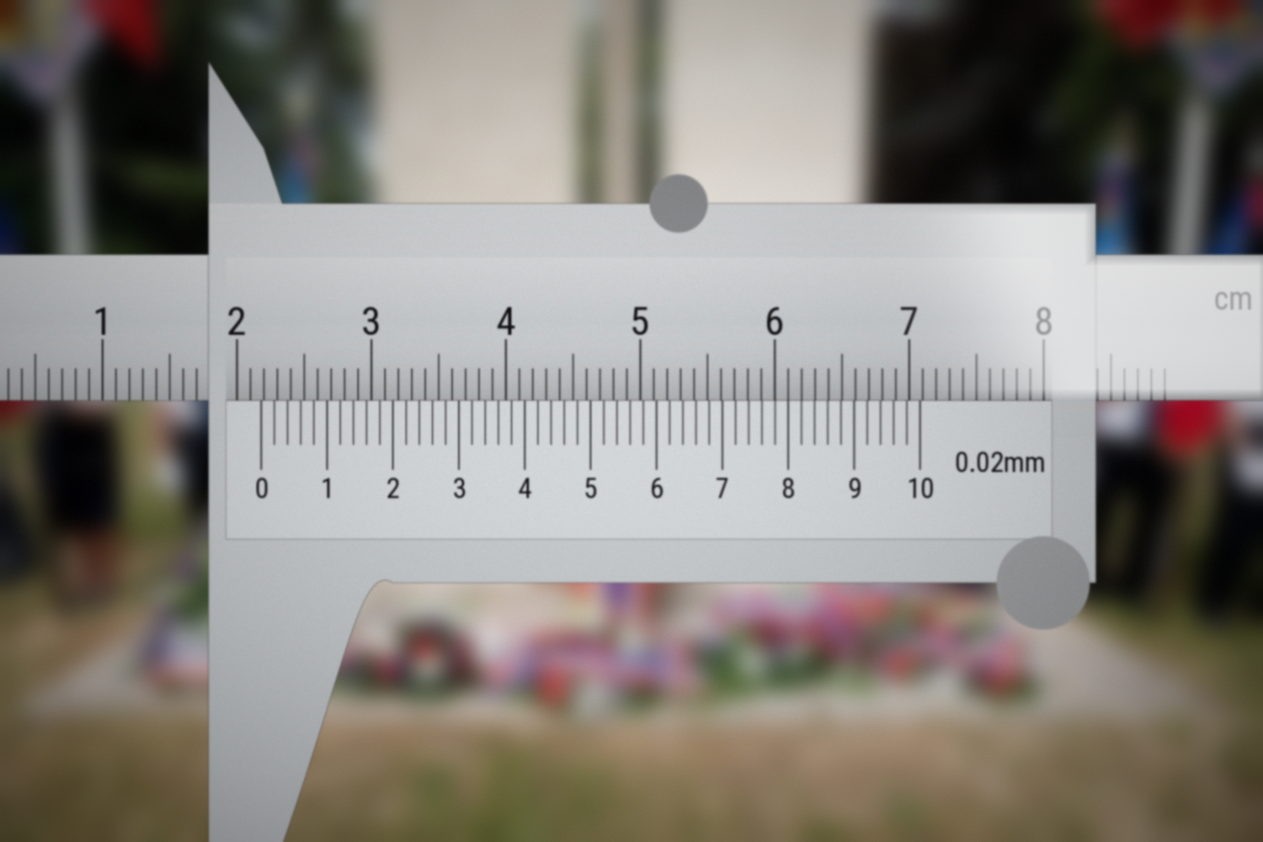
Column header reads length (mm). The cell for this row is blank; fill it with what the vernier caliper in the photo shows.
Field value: 21.8 mm
